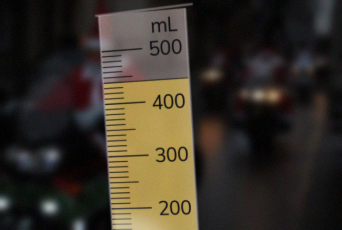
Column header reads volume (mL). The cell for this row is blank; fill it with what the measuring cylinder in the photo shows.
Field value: 440 mL
